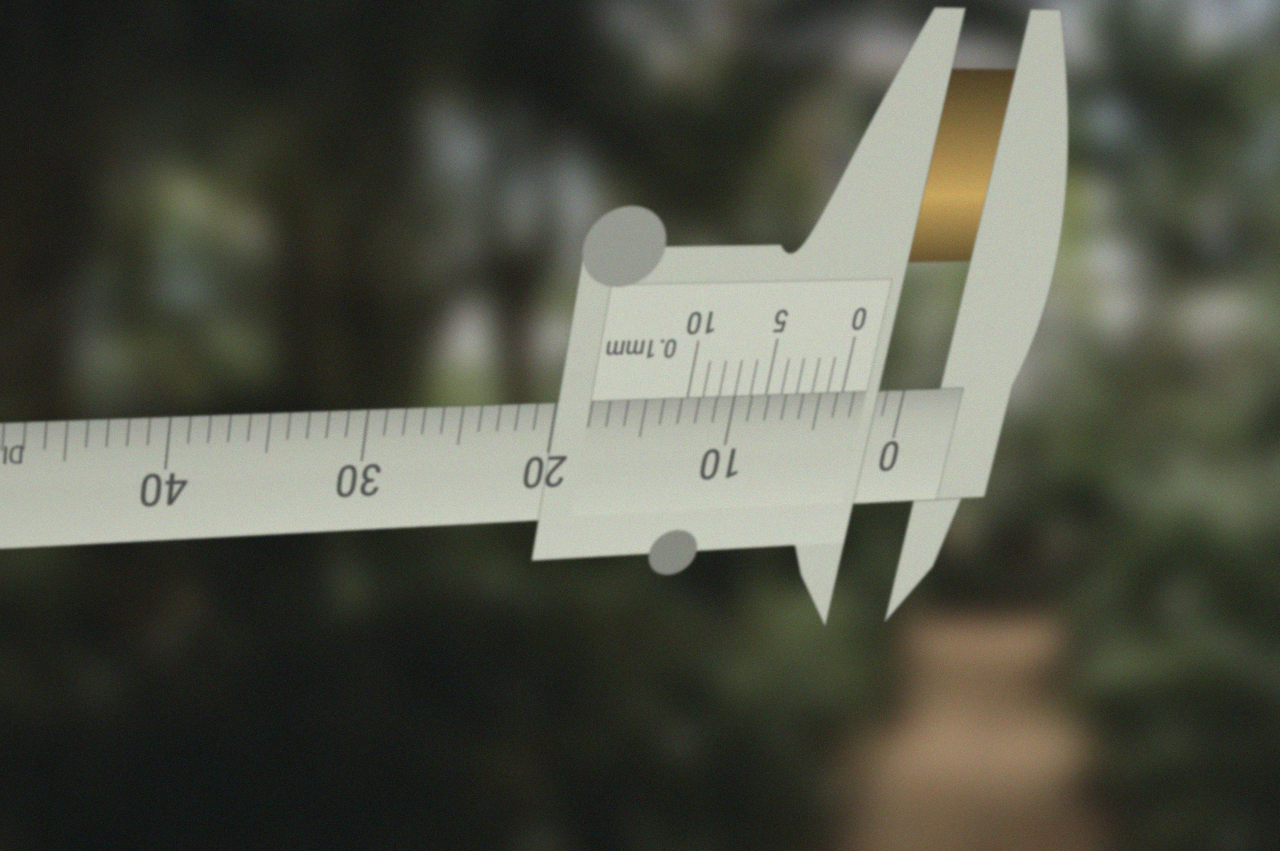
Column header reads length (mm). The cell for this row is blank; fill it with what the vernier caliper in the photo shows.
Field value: 3.7 mm
